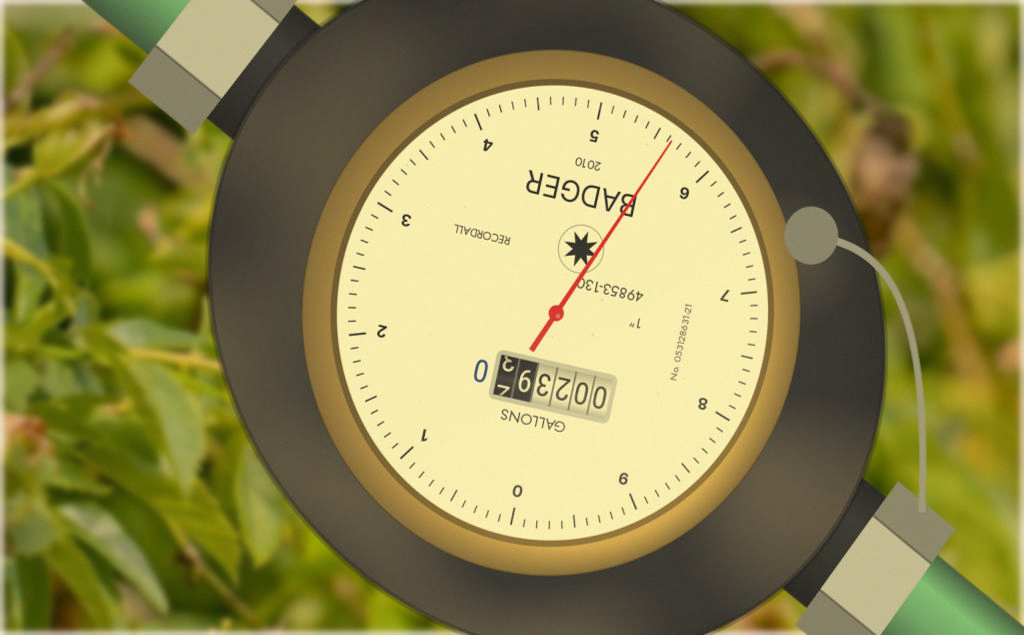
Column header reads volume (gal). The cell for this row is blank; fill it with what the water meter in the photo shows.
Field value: 23925.6 gal
